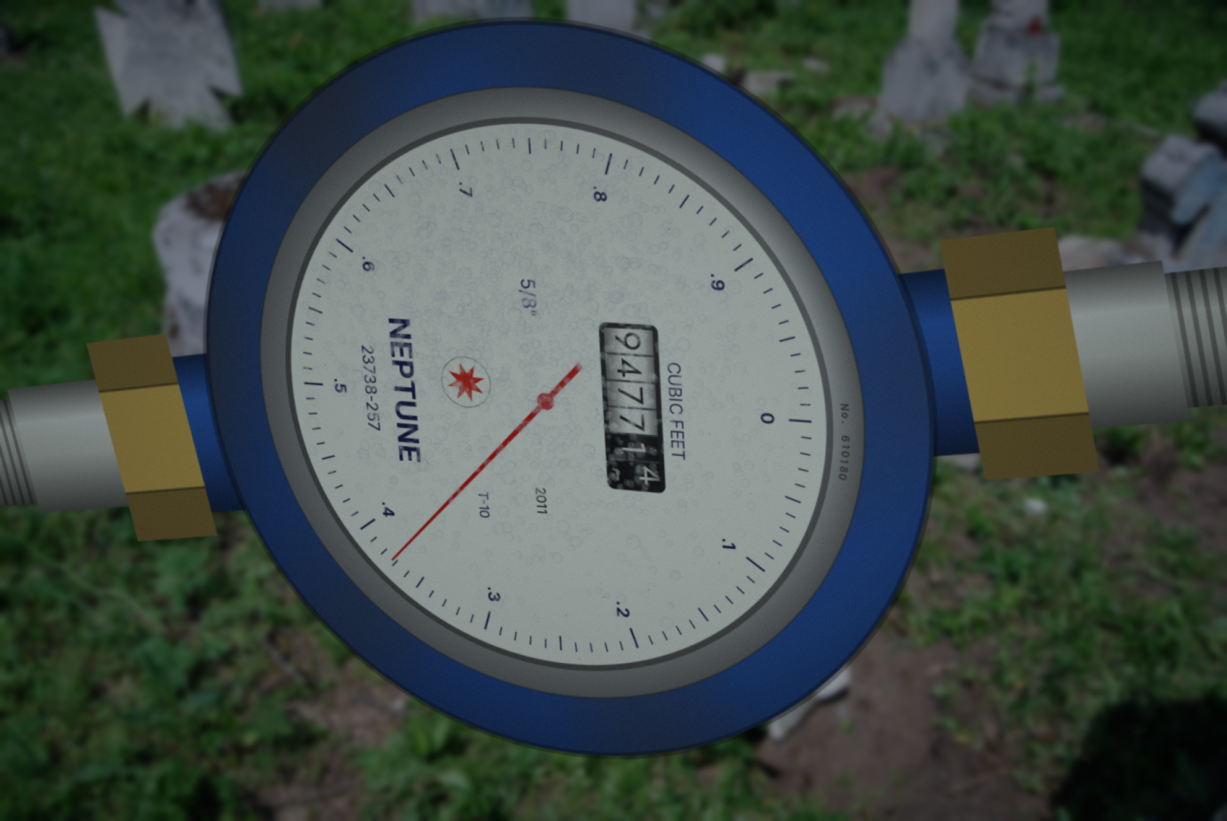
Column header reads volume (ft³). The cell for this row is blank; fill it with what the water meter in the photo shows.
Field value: 947714.37 ft³
